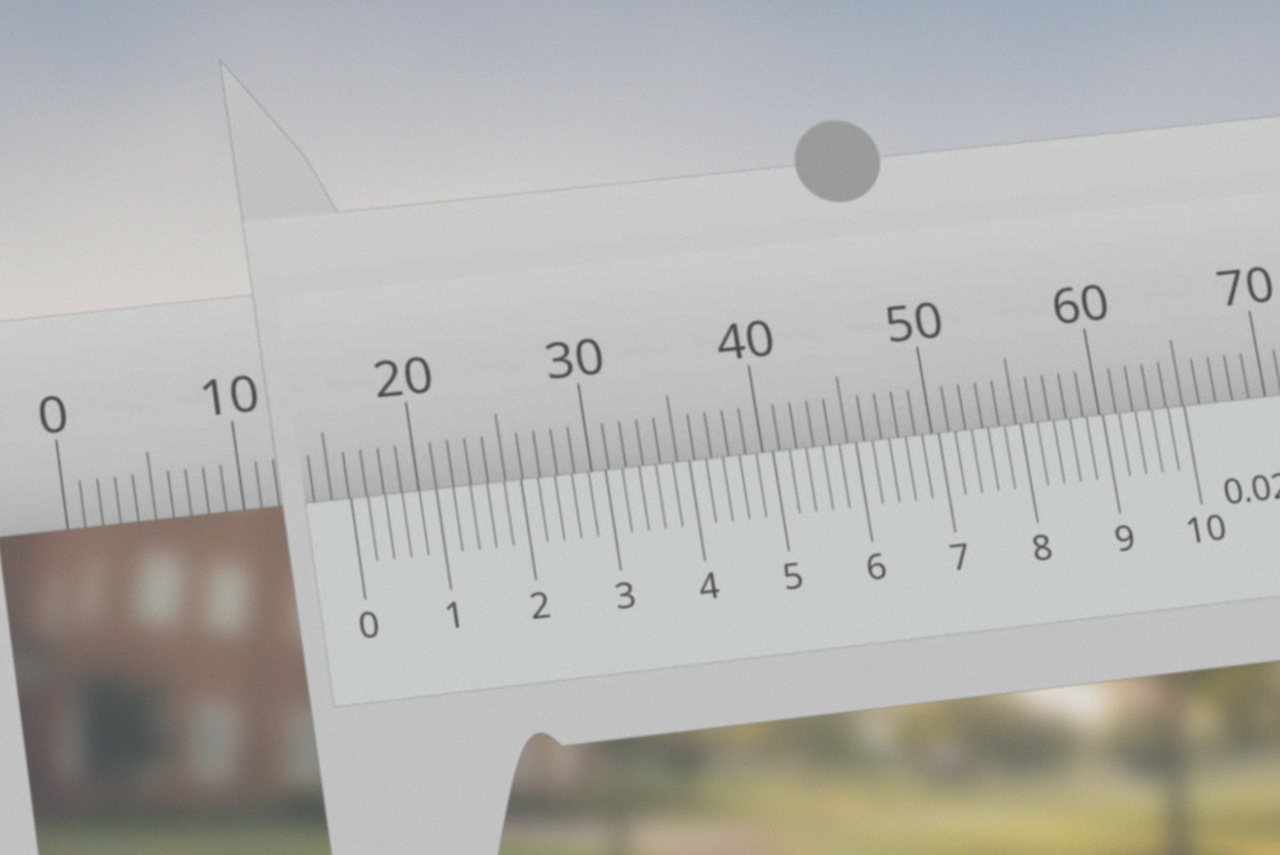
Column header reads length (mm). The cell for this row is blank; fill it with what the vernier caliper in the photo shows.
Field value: 16.1 mm
